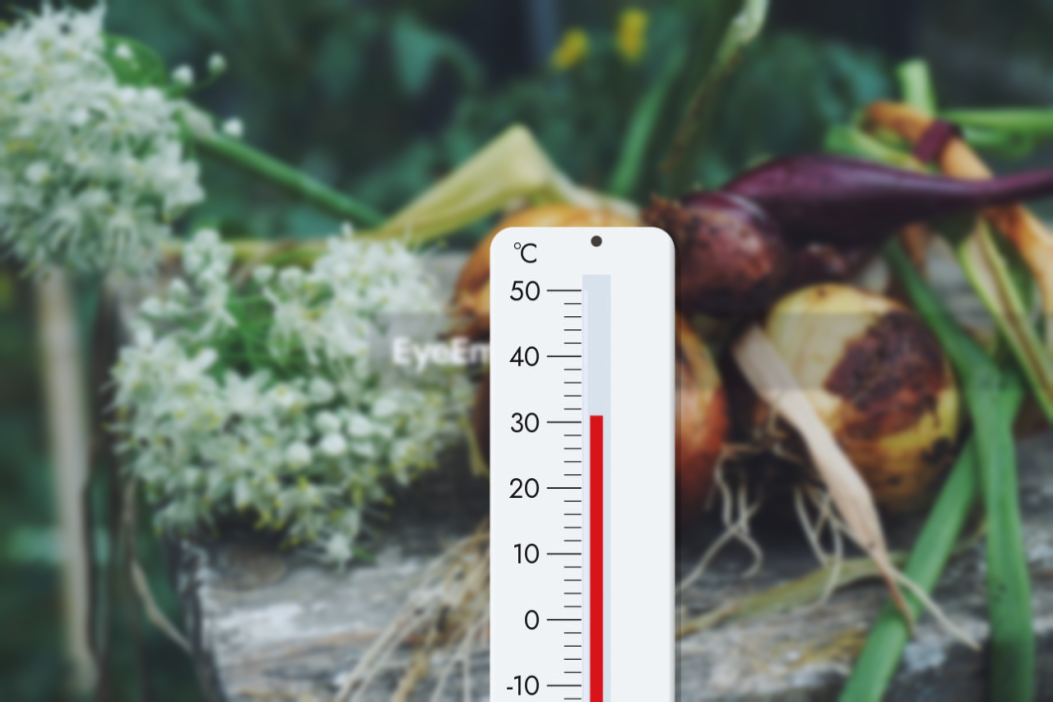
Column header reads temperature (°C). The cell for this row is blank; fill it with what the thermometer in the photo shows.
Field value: 31 °C
